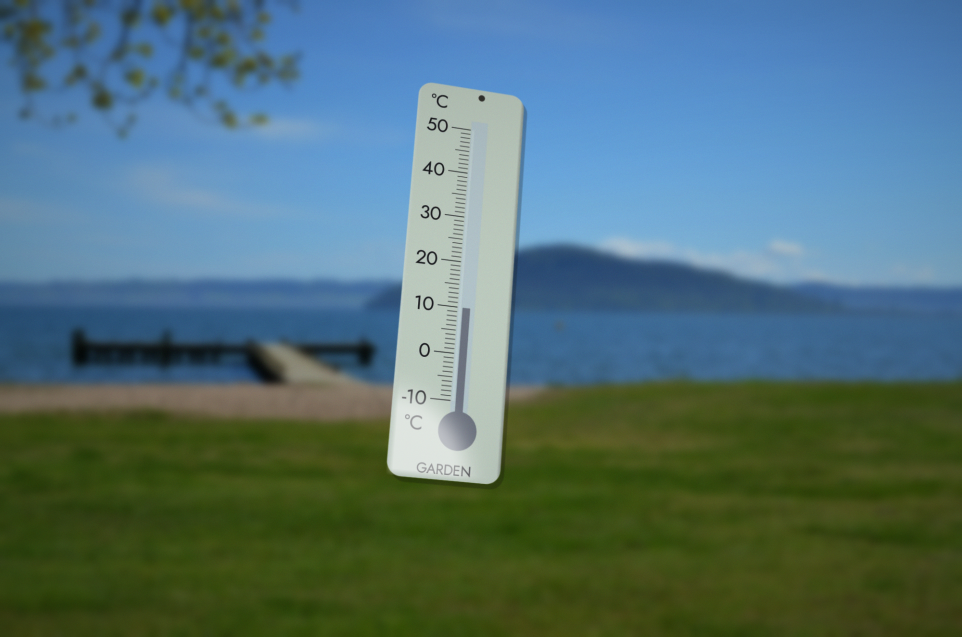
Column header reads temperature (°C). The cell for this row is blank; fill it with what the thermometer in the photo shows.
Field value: 10 °C
